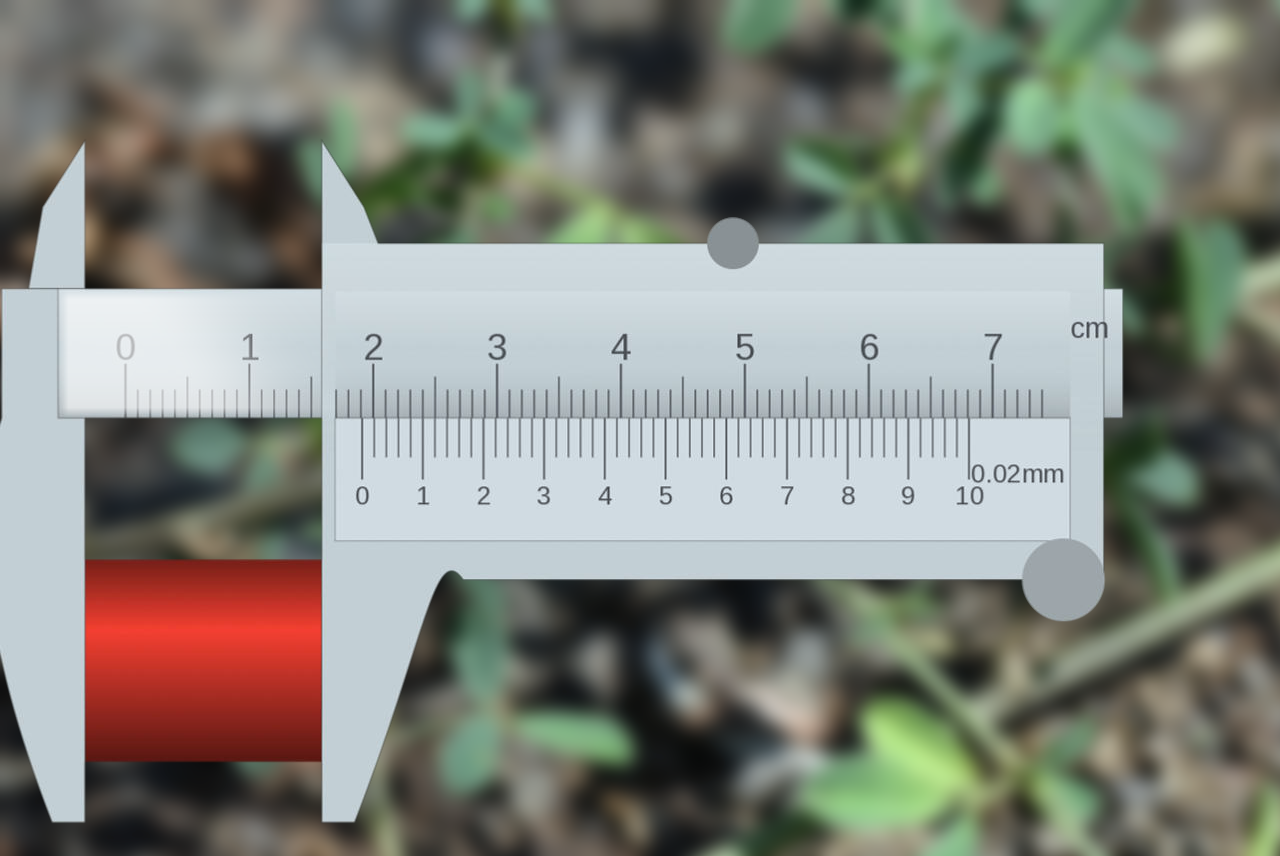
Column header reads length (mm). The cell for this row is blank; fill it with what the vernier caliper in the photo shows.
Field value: 19.1 mm
